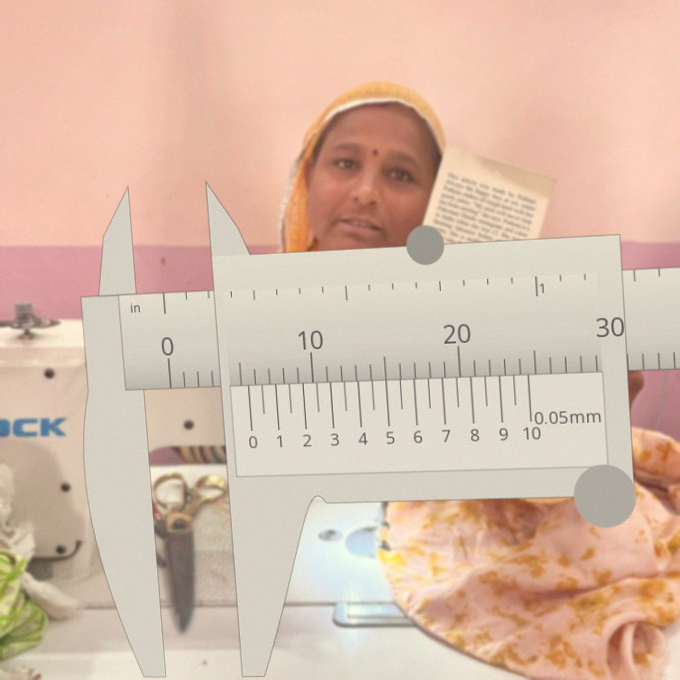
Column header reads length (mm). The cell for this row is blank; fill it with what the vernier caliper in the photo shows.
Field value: 5.5 mm
